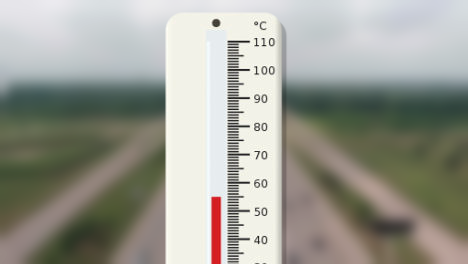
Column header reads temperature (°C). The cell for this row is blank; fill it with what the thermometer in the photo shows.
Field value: 55 °C
